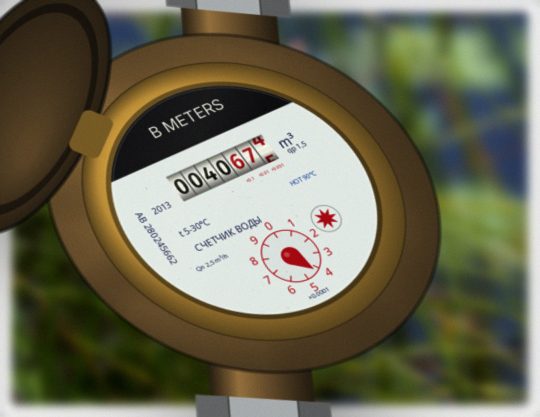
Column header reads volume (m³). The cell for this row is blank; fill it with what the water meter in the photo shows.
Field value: 40.6744 m³
